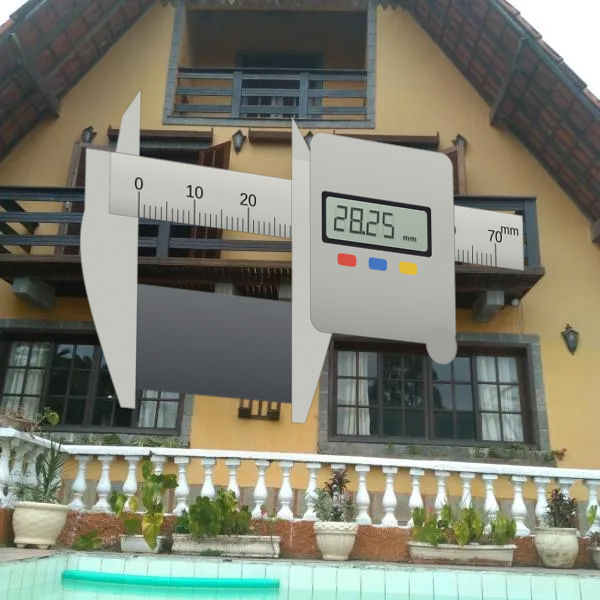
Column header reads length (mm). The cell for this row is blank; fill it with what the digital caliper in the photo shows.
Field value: 28.25 mm
